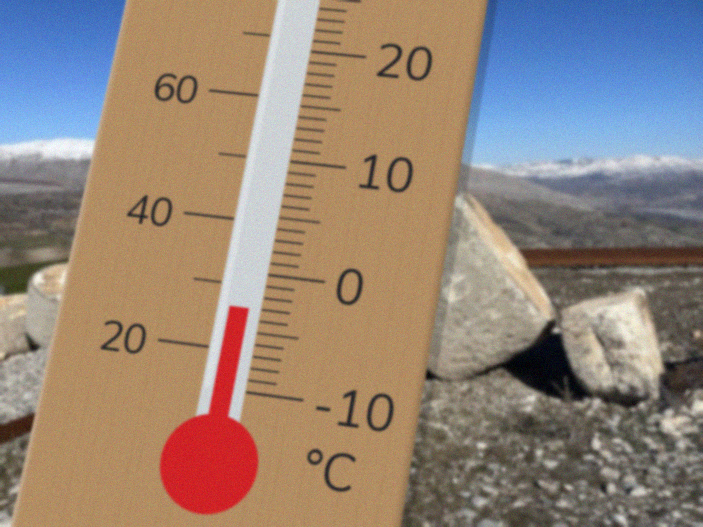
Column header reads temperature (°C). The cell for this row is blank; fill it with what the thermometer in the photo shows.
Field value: -3 °C
